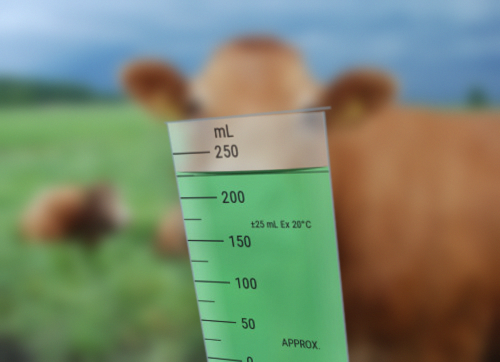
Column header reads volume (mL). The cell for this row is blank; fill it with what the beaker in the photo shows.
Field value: 225 mL
